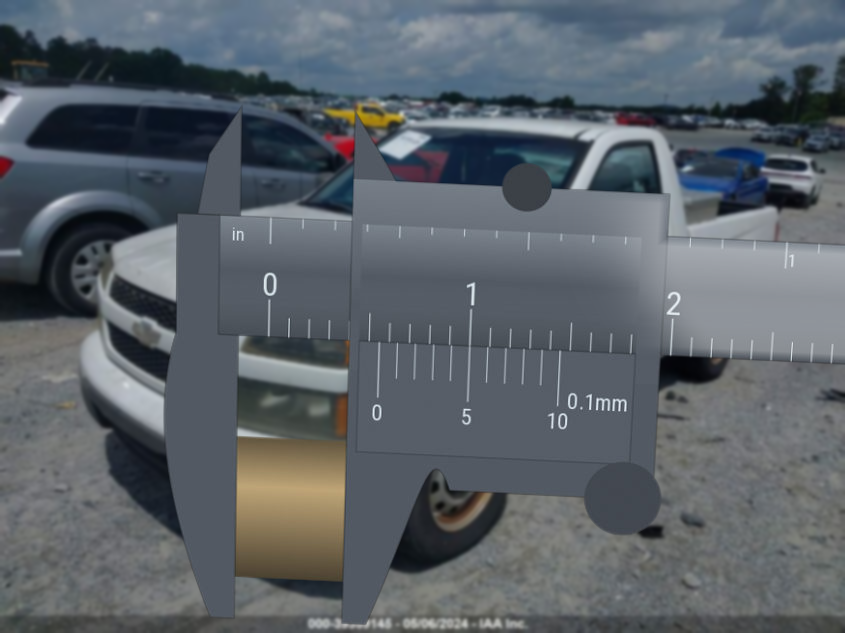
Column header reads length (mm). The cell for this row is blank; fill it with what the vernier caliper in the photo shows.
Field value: 5.5 mm
